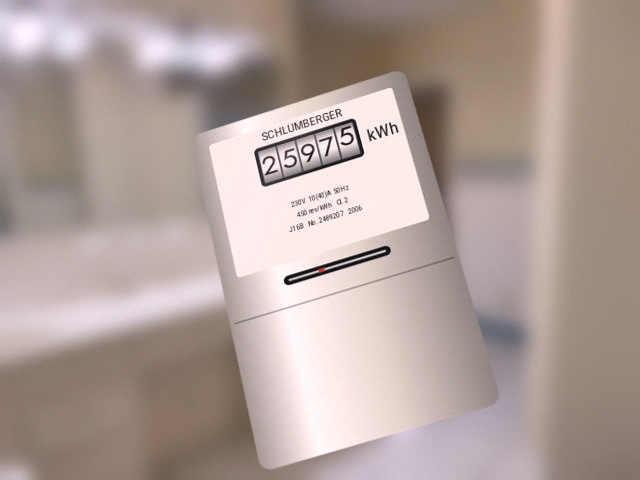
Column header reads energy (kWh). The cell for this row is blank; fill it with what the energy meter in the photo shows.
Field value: 25975 kWh
